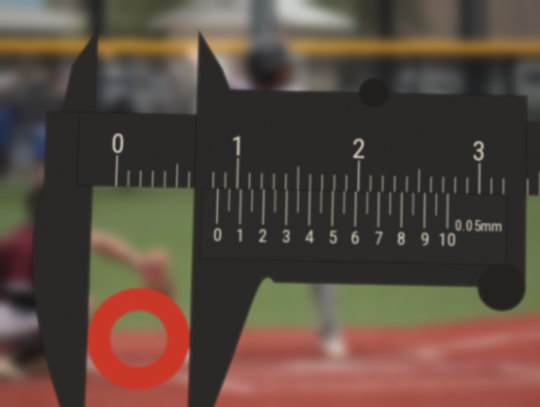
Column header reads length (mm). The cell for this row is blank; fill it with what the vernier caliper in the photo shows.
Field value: 8.4 mm
